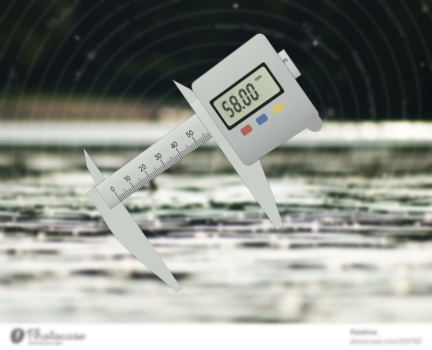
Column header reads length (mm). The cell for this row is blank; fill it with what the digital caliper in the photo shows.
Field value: 58.00 mm
